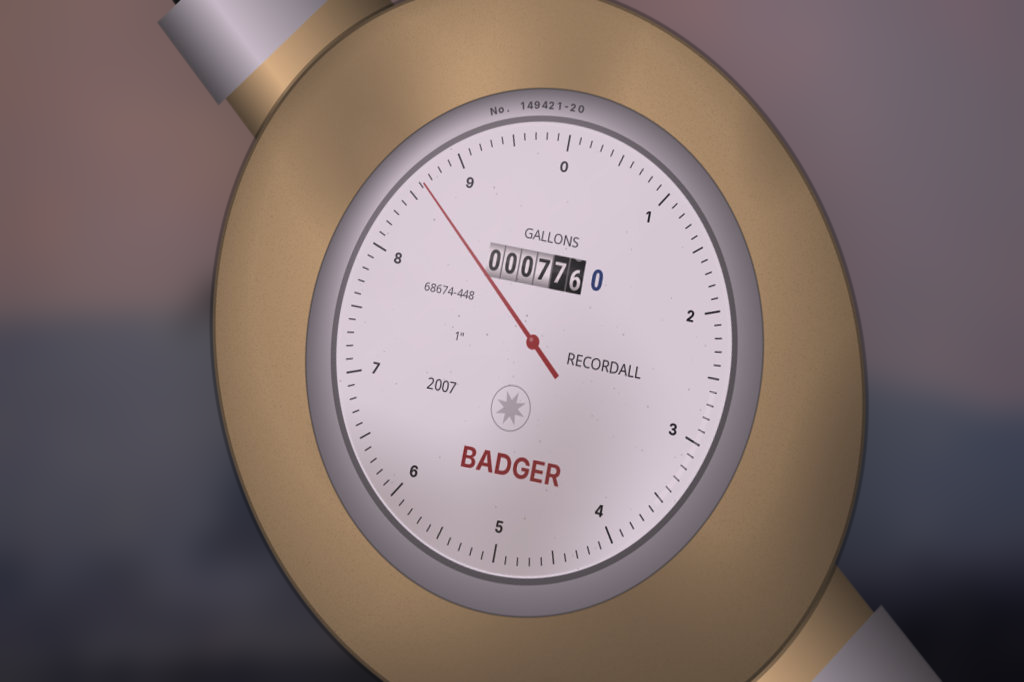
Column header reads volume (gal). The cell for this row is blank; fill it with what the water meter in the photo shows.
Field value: 7758.6 gal
